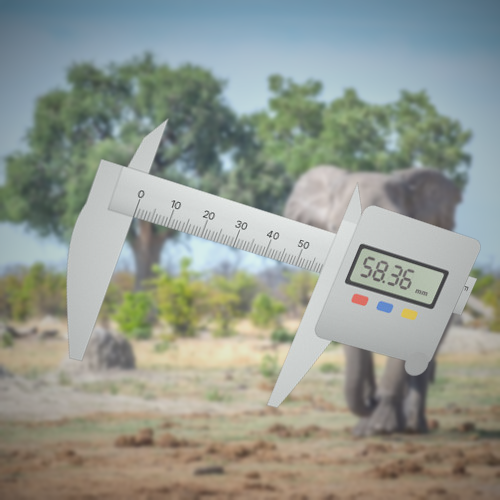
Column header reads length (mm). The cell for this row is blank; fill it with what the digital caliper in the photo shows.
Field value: 58.36 mm
